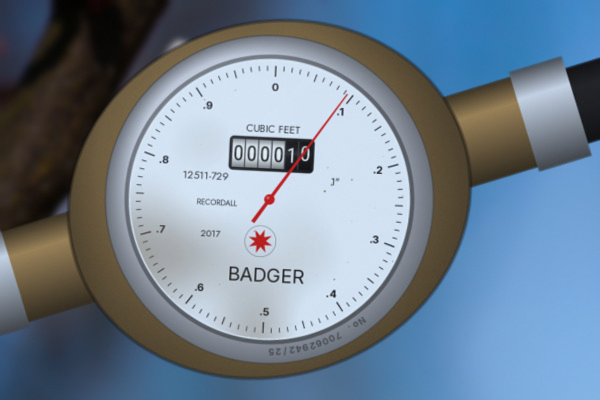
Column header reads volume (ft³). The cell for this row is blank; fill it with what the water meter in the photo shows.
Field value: 10.09 ft³
